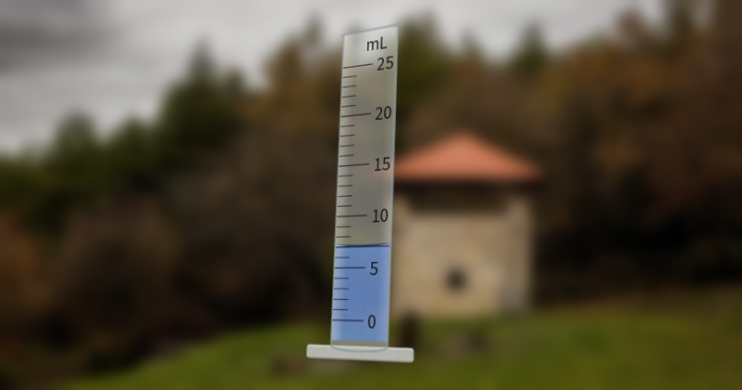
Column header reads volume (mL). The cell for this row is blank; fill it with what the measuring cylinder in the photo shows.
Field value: 7 mL
